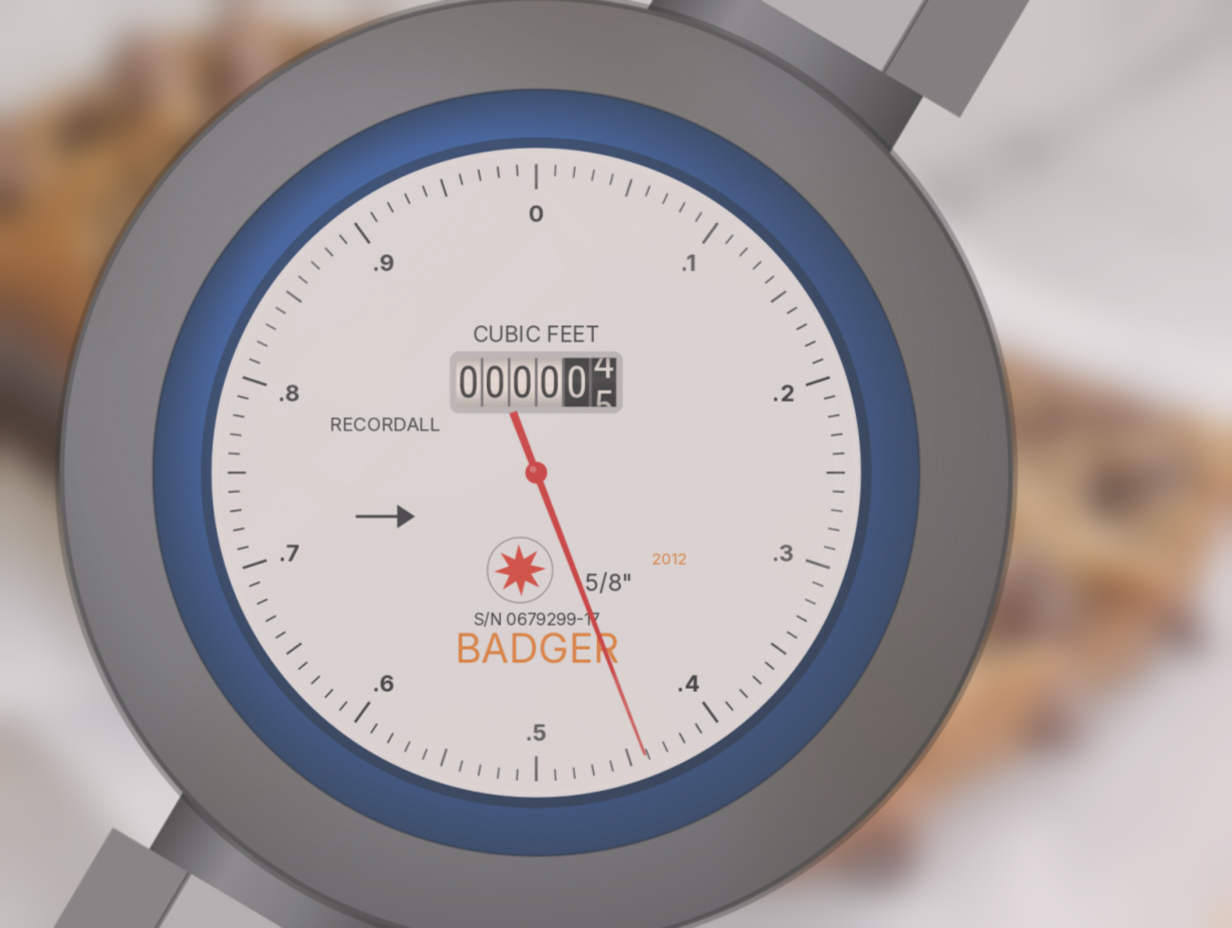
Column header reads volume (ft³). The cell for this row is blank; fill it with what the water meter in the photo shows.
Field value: 4.44 ft³
